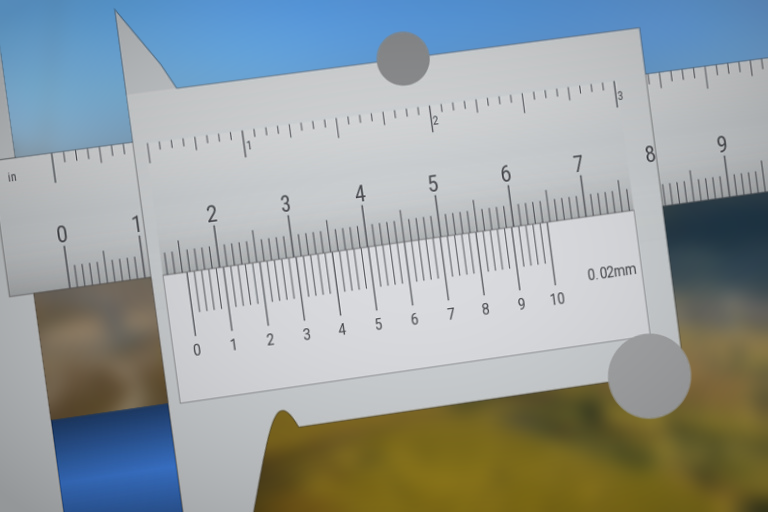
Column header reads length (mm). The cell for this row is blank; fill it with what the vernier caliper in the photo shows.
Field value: 15.6 mm
